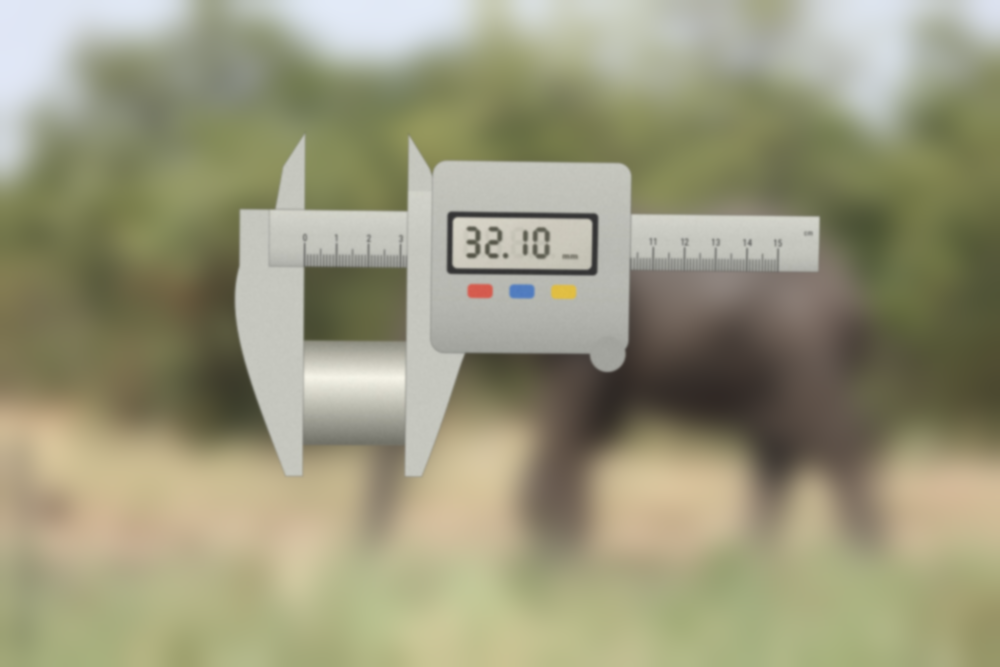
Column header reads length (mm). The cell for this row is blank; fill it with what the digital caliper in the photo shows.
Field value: 32.10 mm
